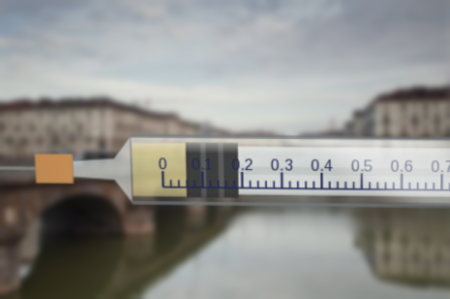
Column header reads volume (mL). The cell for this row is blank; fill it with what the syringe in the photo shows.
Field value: 0.06 mL
